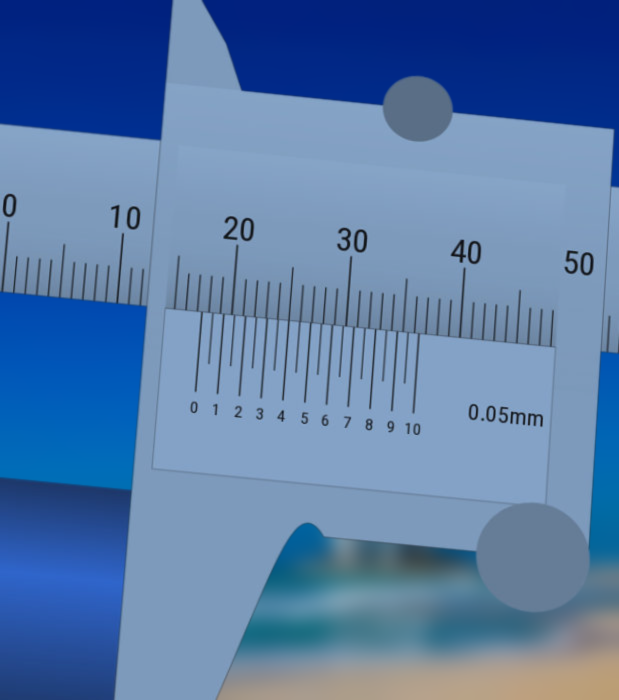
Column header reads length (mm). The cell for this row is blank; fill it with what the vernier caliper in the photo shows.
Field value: 17.4 mm
